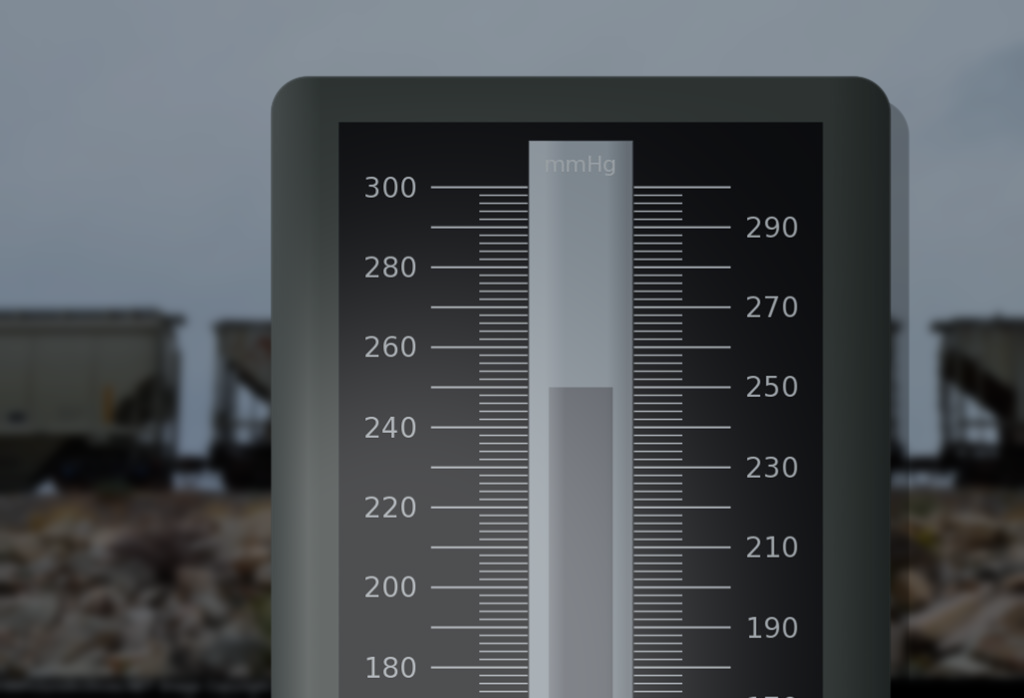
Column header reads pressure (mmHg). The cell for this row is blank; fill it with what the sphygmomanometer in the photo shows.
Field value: 250 mmHg
